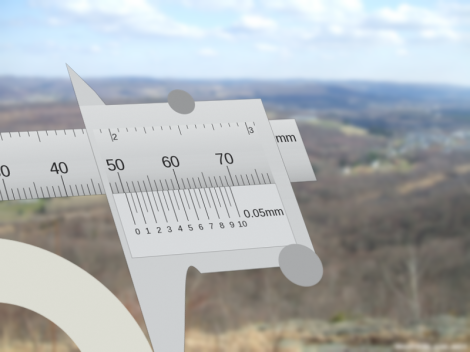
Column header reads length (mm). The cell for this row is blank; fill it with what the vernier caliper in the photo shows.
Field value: 50.2 mm
